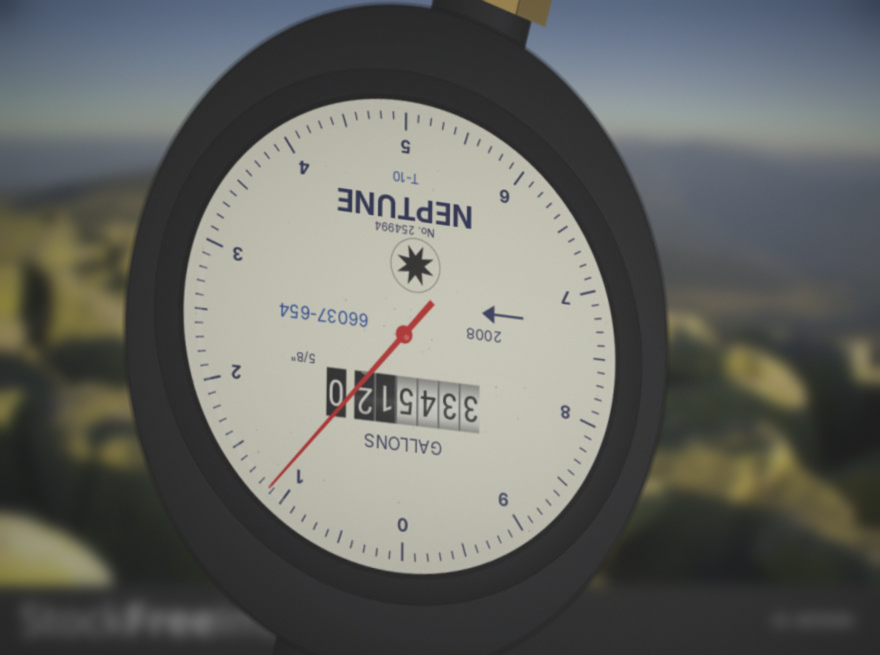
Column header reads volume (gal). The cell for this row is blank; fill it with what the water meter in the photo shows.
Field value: 3345121.1 gal
